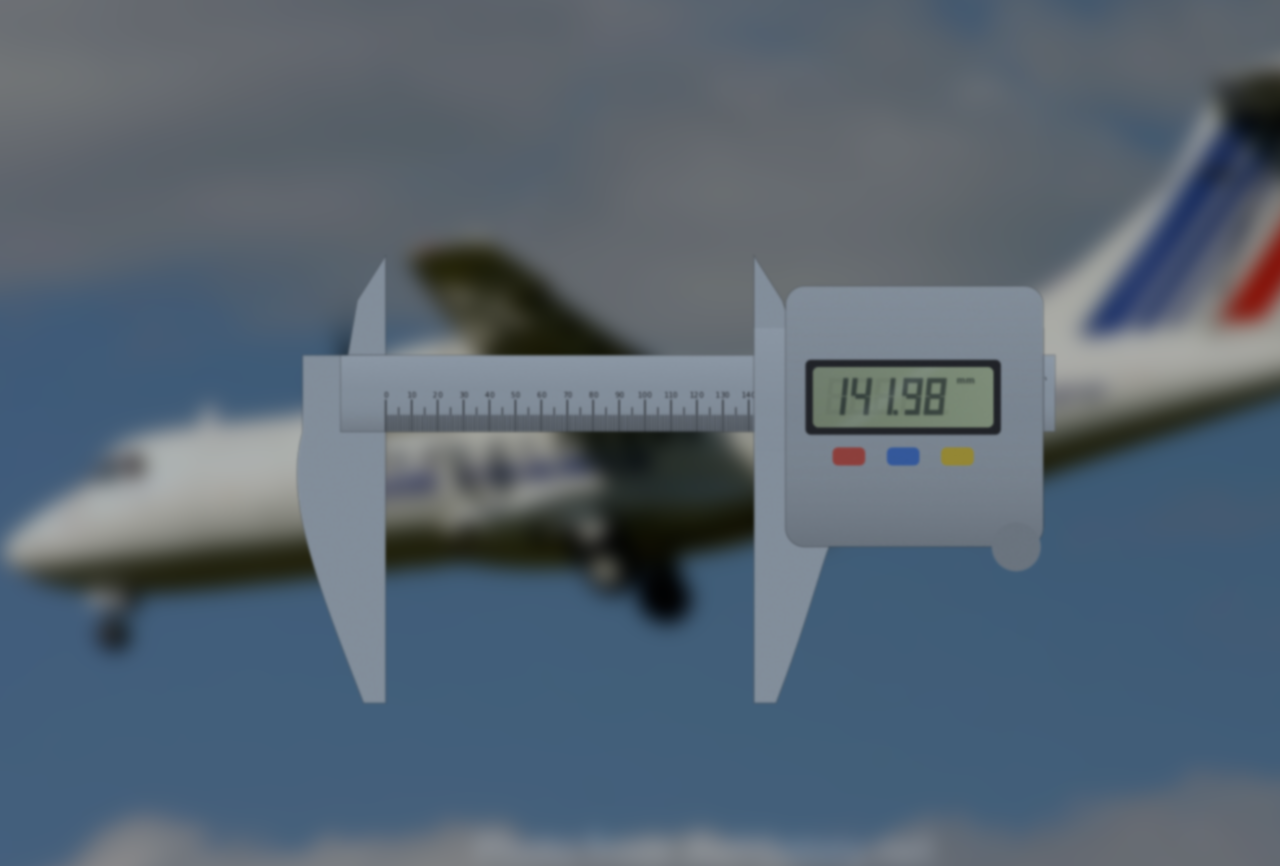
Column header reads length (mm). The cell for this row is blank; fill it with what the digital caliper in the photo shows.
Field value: 141.98 mm
